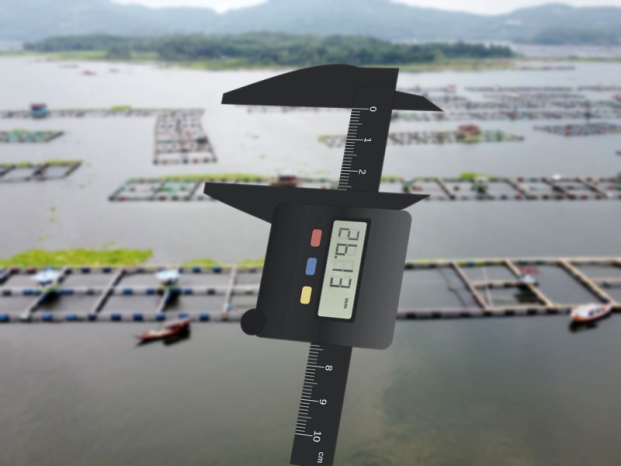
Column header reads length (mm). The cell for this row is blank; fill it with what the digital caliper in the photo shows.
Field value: 26.13 mm
